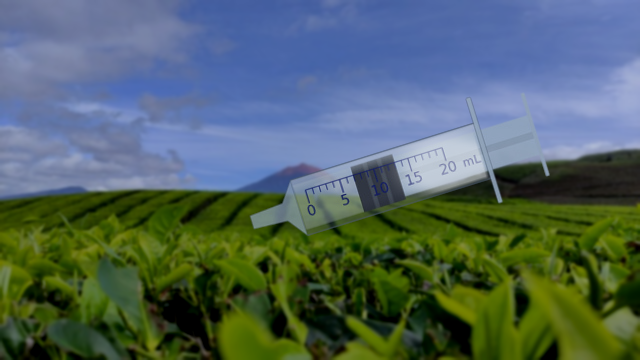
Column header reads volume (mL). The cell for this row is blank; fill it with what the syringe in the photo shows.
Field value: 7 mL
